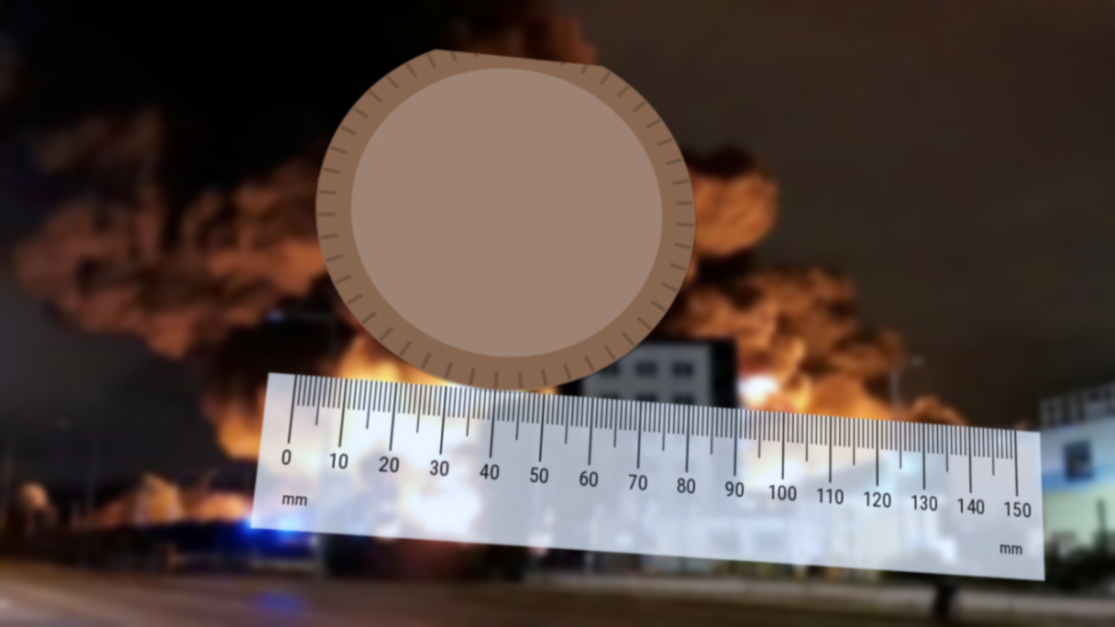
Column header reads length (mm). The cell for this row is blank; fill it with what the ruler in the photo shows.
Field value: 80 mm
